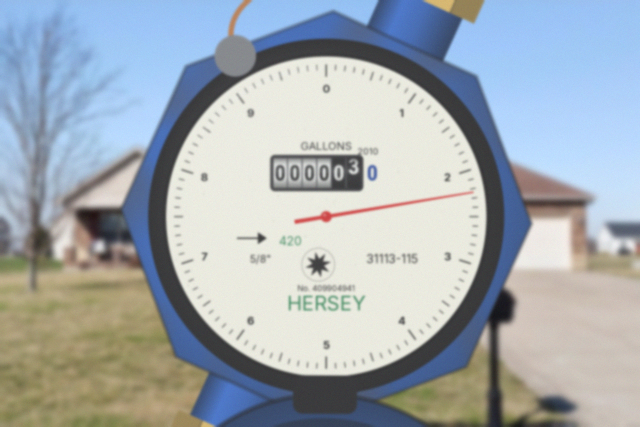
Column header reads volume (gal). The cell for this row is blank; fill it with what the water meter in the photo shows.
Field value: 32.2 gal
